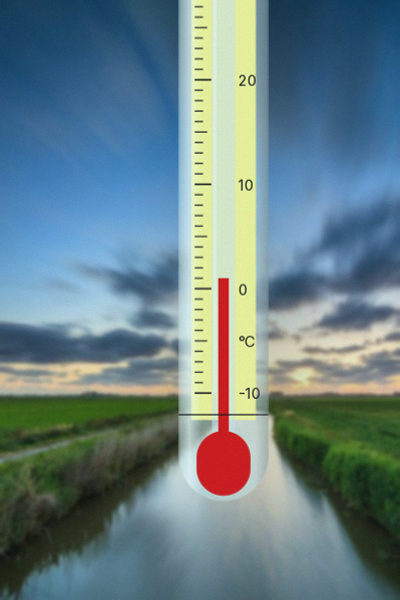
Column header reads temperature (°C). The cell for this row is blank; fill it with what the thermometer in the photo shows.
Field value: 1 °C
